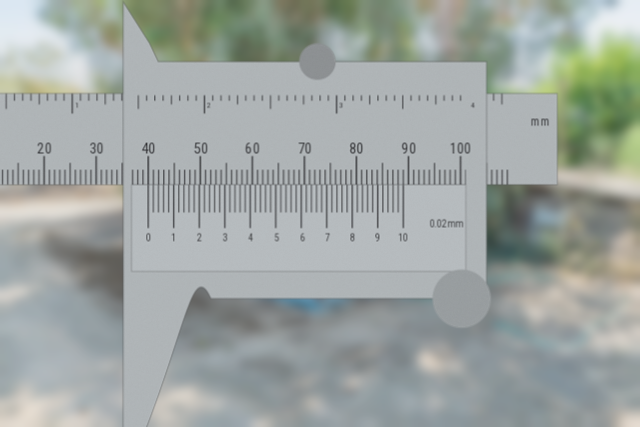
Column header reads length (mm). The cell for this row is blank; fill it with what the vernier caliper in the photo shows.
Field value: 40.0 mm
